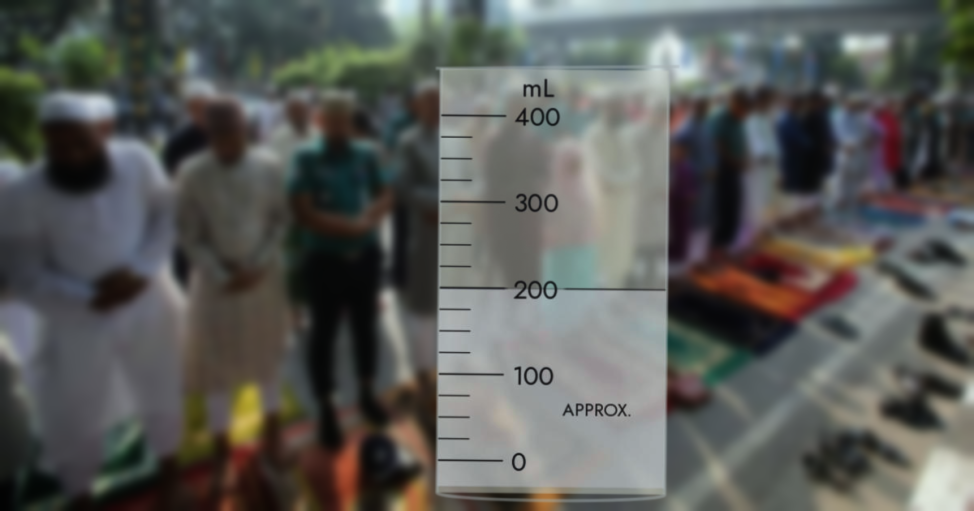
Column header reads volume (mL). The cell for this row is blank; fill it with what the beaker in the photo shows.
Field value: 200 mL
